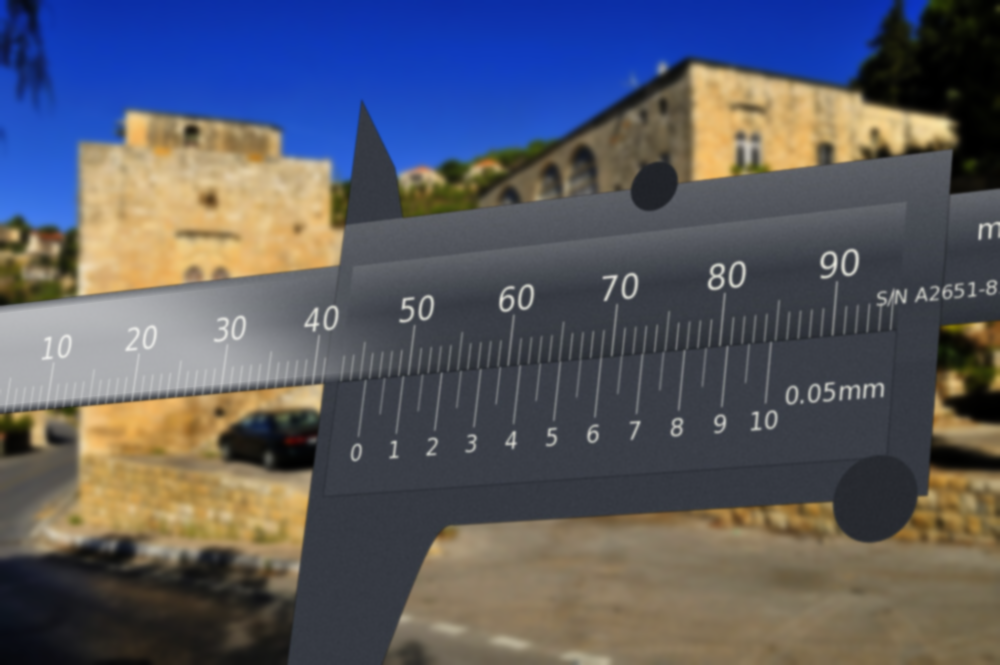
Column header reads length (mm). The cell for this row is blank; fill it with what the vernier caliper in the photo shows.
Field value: 45.6 mm
